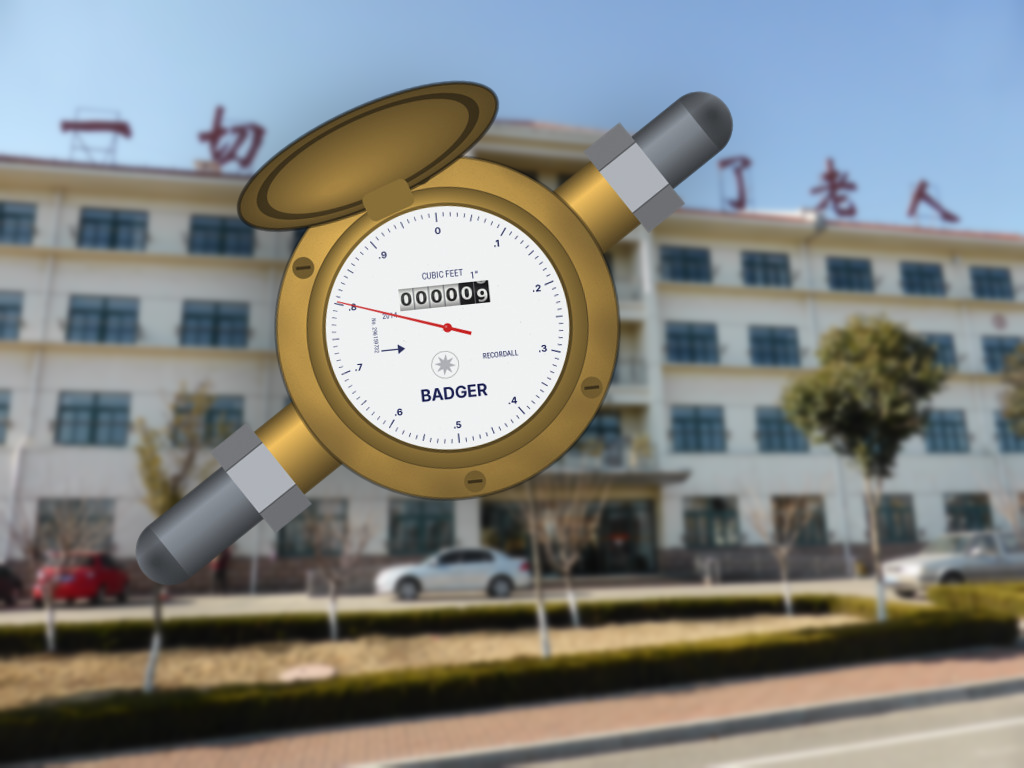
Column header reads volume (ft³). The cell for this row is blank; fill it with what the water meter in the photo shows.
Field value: 8.80 ft³
